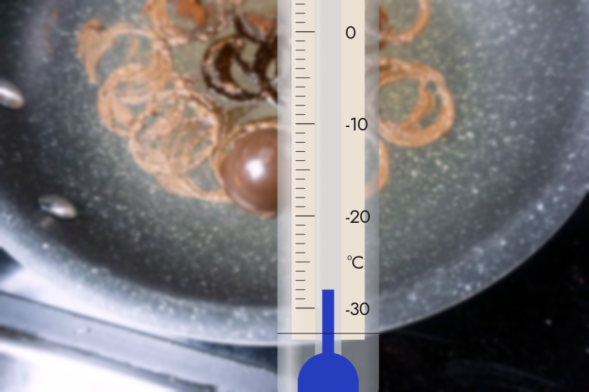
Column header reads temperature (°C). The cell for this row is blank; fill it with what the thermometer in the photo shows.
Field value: -28 °C
